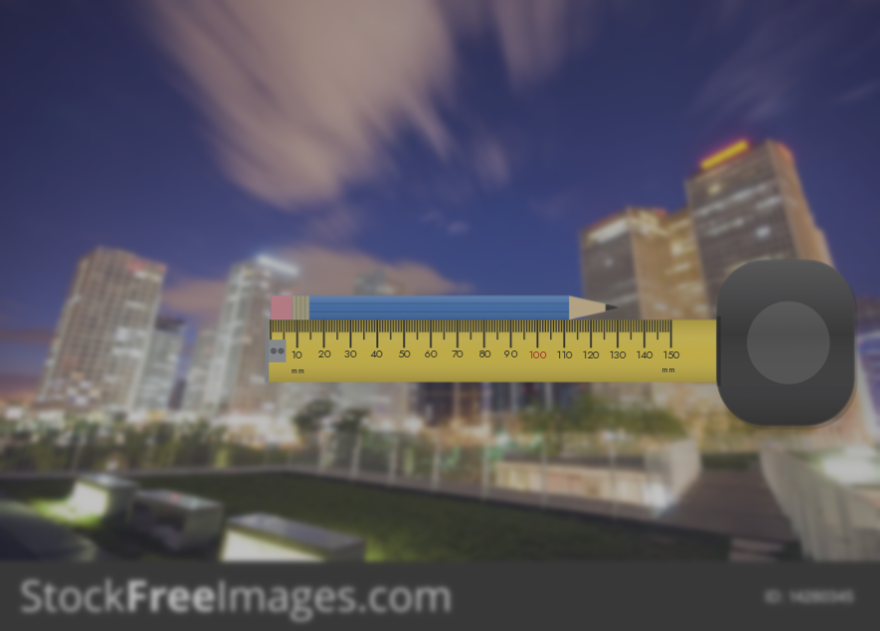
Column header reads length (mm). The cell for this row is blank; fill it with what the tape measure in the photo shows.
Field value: 130 mm
